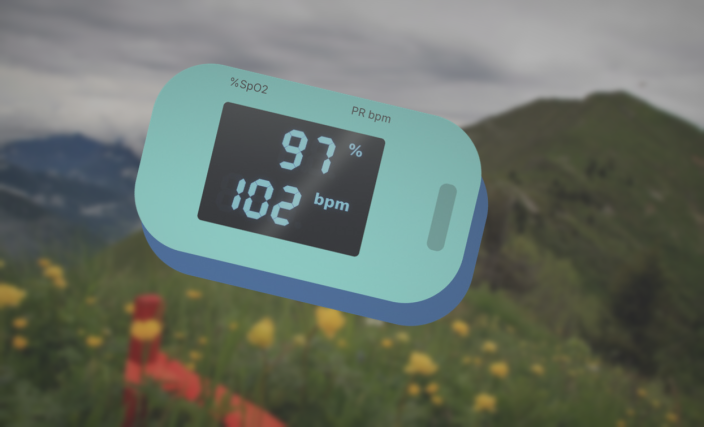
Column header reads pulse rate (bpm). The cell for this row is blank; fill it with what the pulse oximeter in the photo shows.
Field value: 102 bpm
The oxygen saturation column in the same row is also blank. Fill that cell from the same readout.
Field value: 97 %
